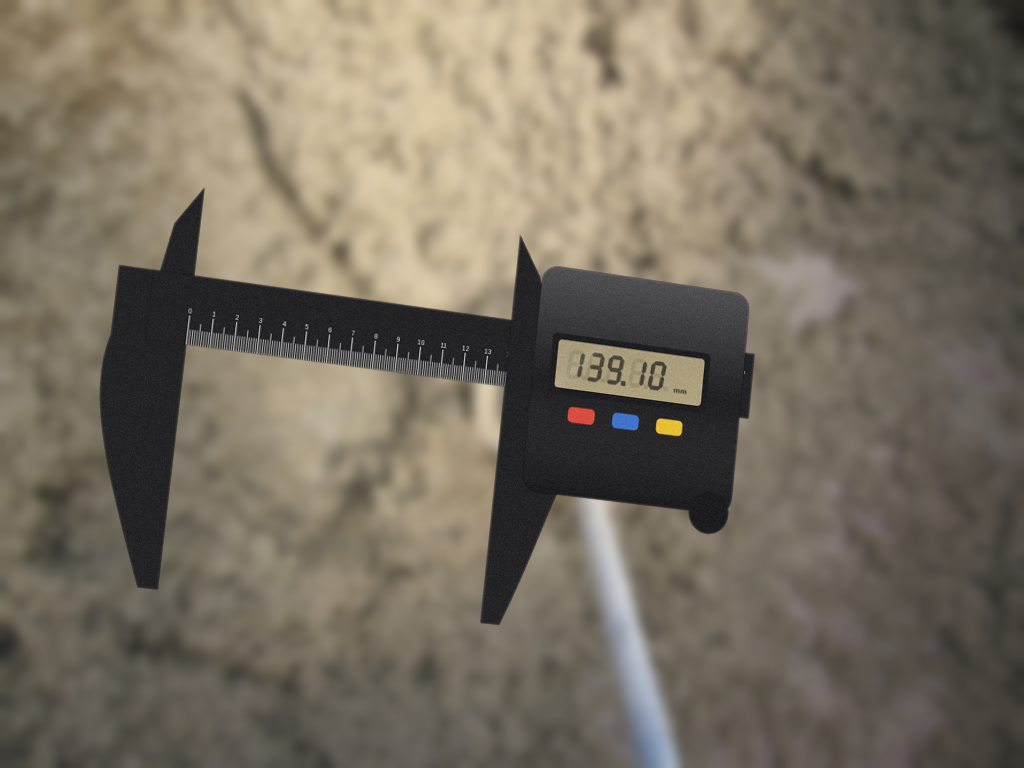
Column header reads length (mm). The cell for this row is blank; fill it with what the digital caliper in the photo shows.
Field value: 139.10 mm
